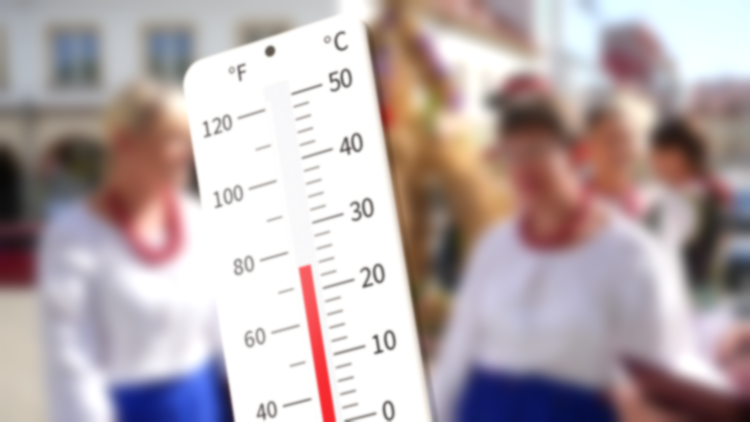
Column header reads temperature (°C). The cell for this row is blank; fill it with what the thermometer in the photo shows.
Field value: 24 °C
